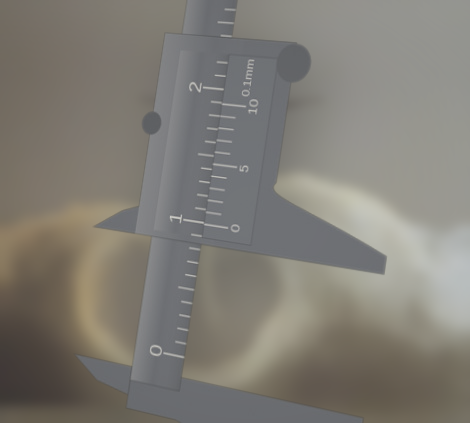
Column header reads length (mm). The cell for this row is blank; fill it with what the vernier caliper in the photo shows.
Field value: 9.9 mm
